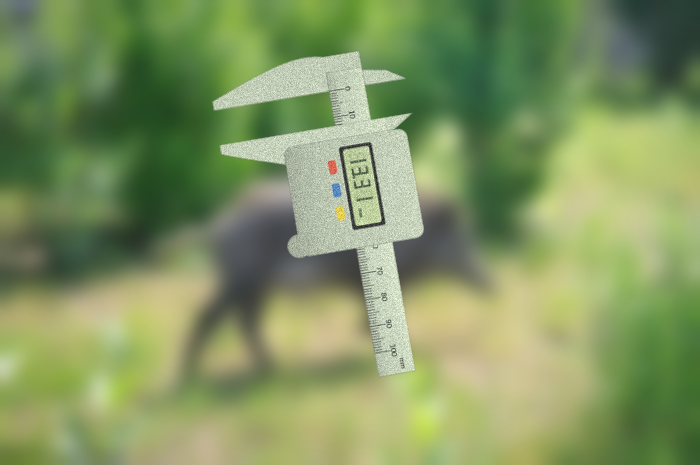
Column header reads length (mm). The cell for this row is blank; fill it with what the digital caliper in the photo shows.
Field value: 13.31 mm
